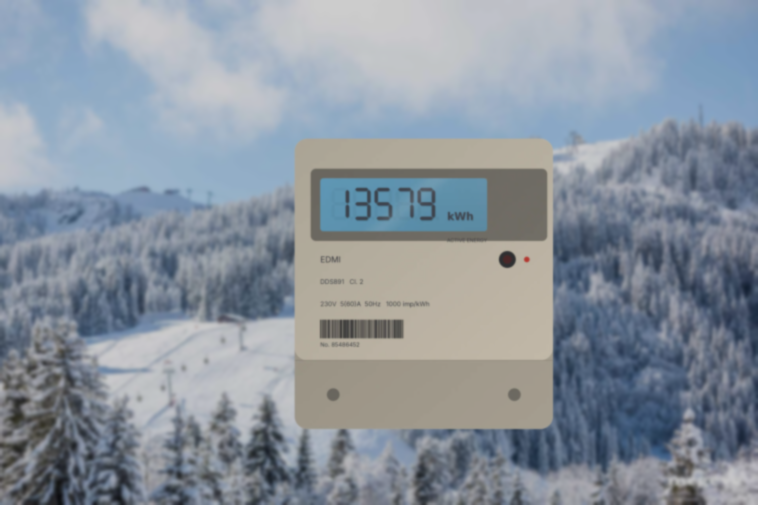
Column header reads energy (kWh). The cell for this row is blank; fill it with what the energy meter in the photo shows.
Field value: 13579 kWh
